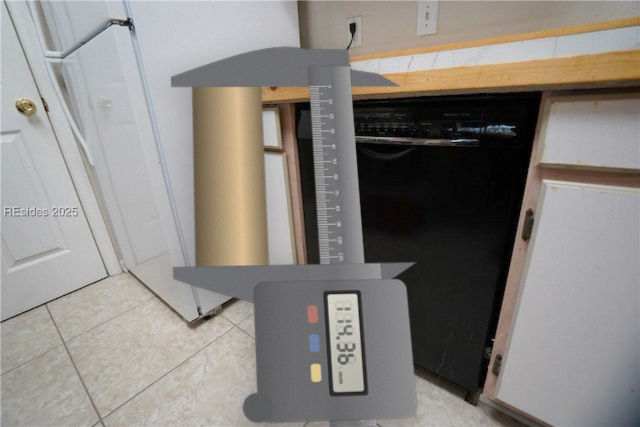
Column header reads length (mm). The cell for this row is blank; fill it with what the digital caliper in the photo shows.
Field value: 114.36 mm
